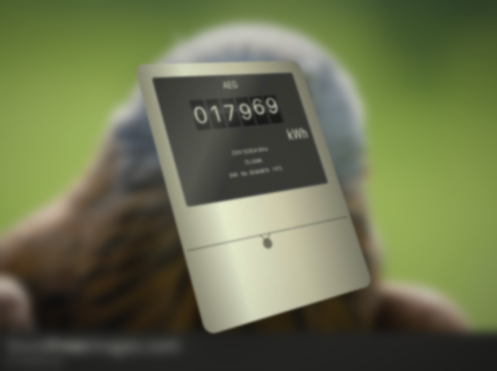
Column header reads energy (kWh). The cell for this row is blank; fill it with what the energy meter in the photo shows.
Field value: 17969 kWh
